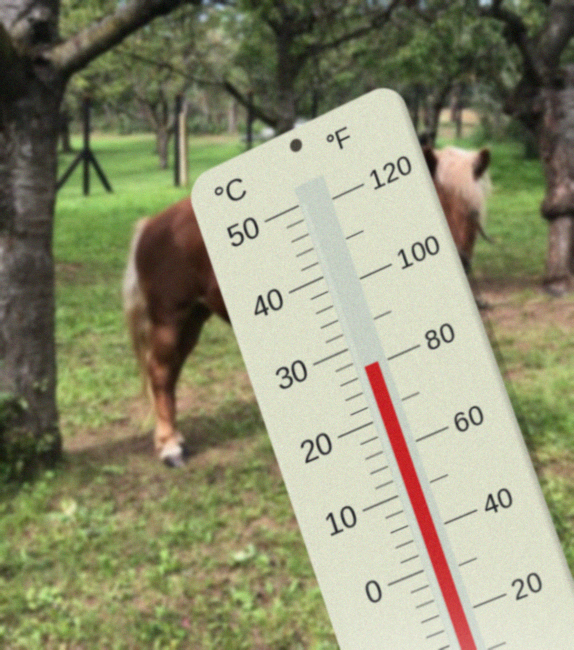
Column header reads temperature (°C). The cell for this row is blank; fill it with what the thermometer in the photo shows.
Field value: 27 °C
